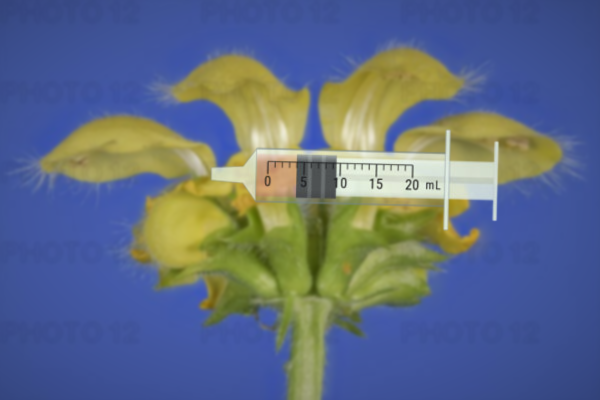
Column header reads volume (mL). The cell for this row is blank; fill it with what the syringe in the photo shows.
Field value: 4 mL
